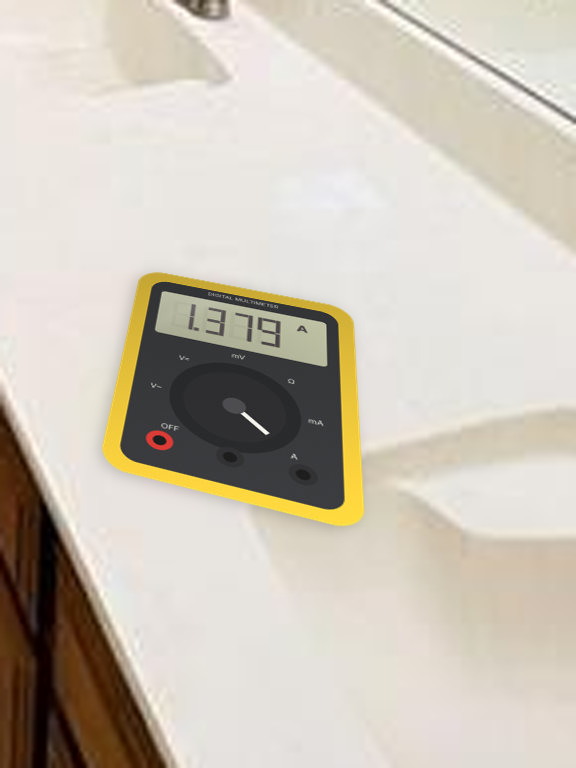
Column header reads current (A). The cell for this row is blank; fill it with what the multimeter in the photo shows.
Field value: 1.379 A
